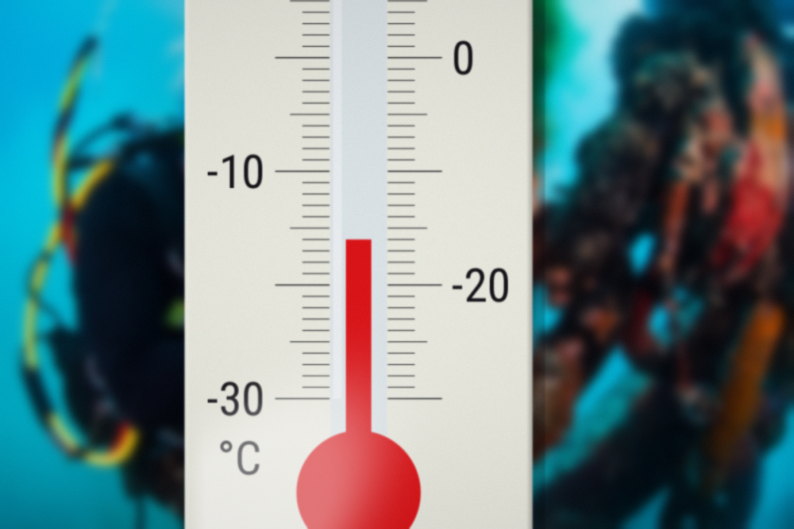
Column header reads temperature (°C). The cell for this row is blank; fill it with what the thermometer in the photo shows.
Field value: -16 °C
